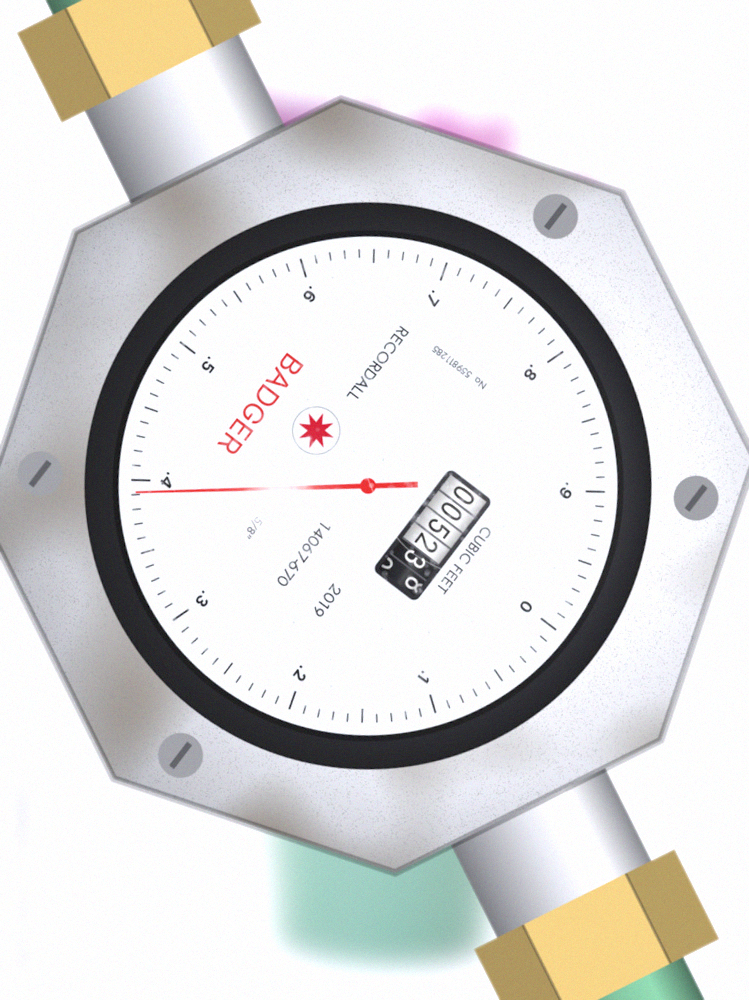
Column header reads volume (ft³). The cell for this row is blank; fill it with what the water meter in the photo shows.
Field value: 5238.39 ft³
